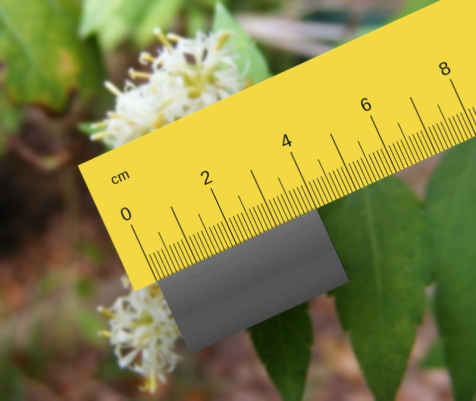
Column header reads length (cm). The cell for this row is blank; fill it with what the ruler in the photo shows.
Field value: 4 cm
